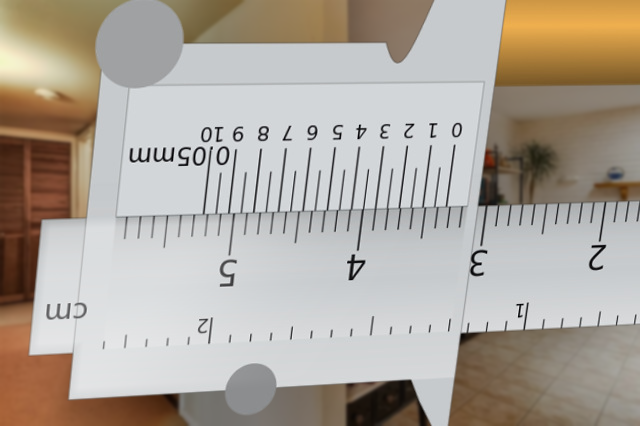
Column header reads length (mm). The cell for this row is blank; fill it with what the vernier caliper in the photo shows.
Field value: 33.3 mm
